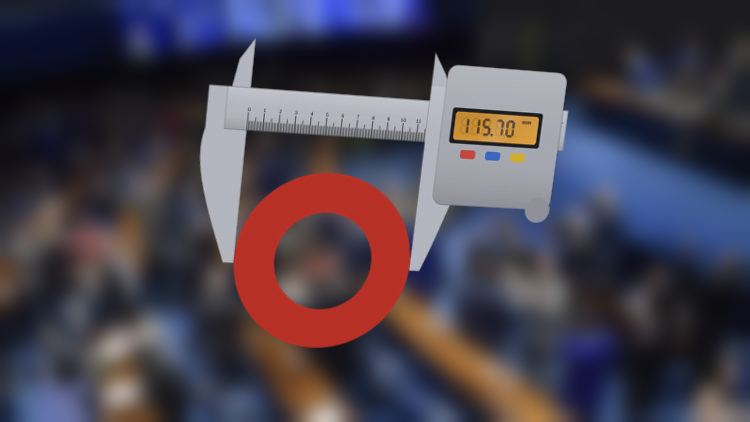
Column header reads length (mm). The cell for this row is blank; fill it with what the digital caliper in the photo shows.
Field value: 115.70 mm
